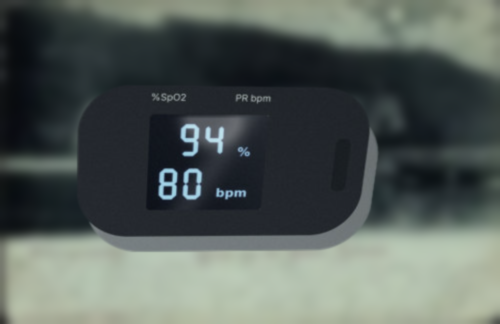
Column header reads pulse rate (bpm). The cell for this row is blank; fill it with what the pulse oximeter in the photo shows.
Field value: 80 bpm
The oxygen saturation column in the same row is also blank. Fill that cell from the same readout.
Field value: 94 %
